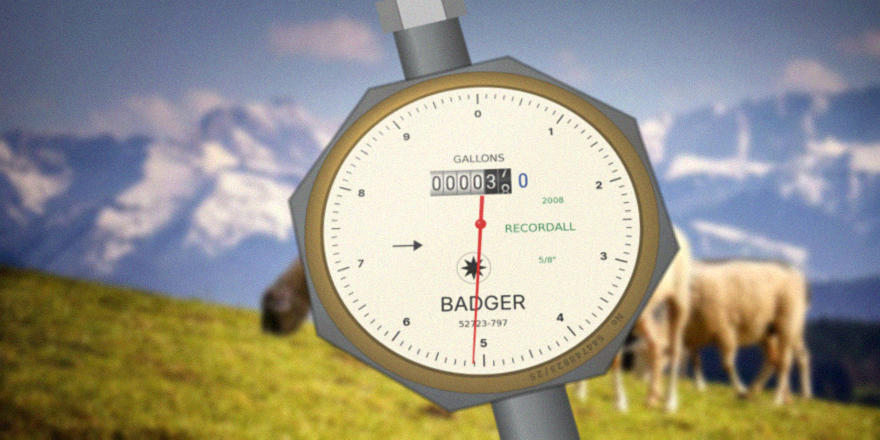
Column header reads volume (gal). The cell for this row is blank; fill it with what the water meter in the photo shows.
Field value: 375.1 gal
